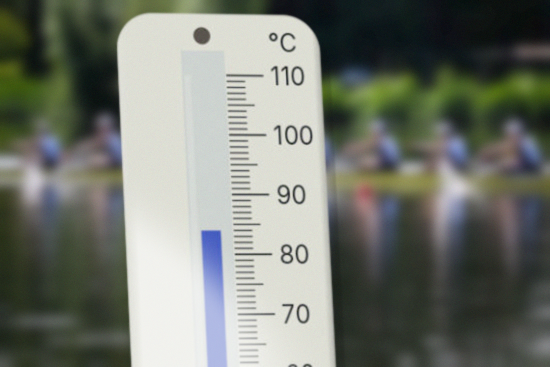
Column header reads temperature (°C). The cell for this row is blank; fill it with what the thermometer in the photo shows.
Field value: 84 °C
